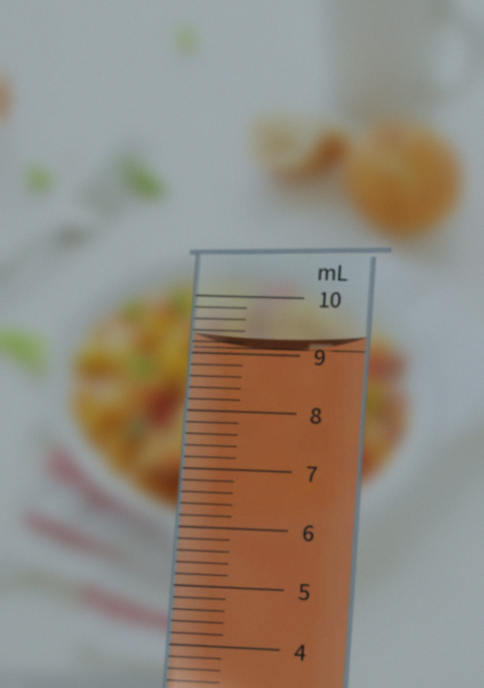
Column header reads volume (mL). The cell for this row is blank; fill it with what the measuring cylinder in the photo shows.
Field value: 9.1 mL
